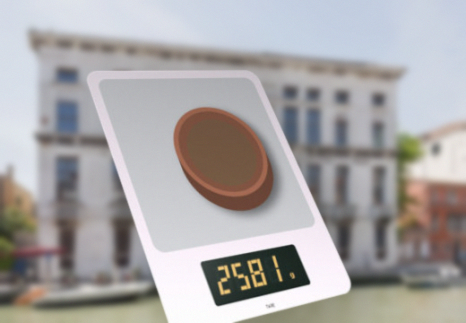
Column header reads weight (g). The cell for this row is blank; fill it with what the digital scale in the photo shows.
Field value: 2581 g
